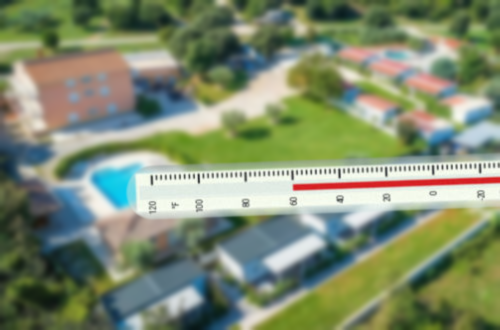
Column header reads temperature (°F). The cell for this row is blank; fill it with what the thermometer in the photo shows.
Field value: 60 °F
